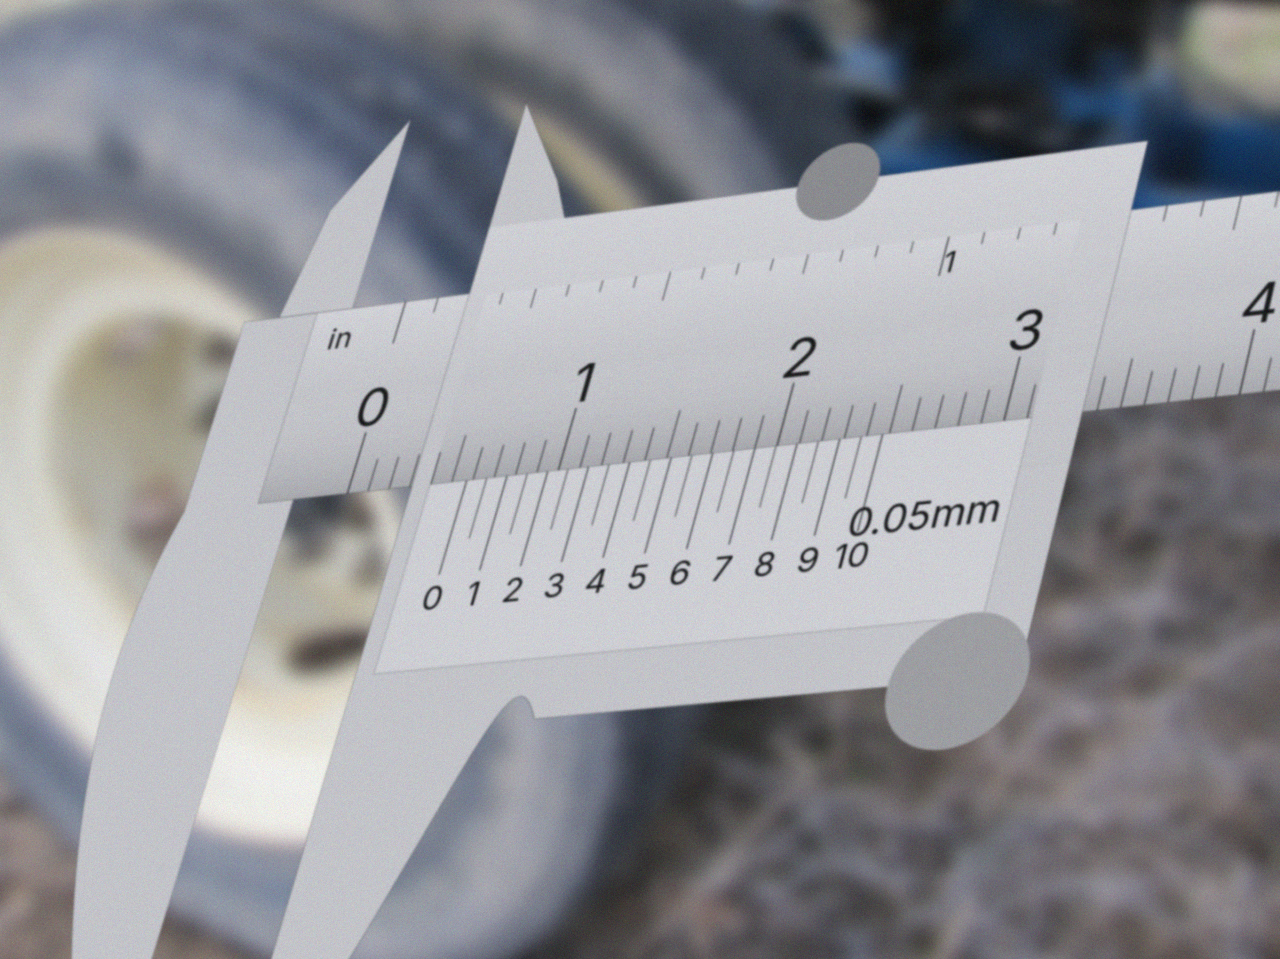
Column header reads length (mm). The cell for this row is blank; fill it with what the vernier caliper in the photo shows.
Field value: 5.7 mm
